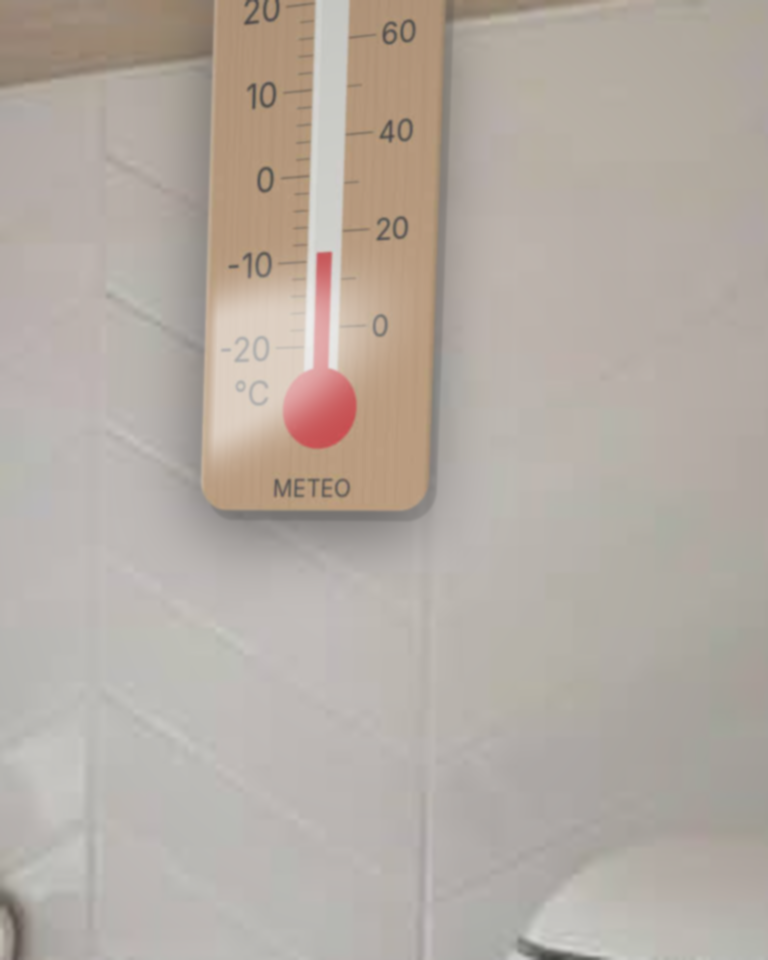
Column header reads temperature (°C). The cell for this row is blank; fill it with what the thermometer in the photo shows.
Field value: -9 °C
